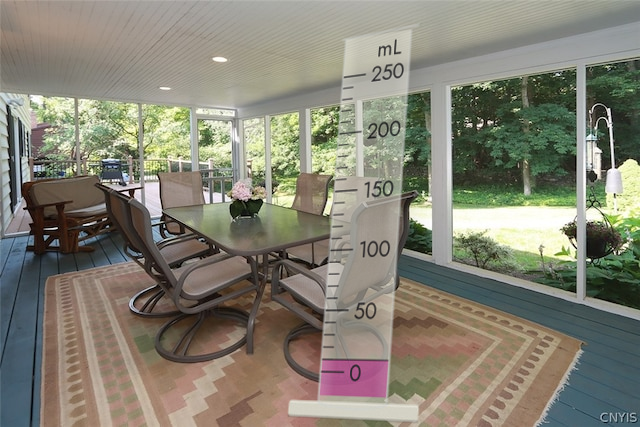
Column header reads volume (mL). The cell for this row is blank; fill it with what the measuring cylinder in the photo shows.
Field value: 10 mL
